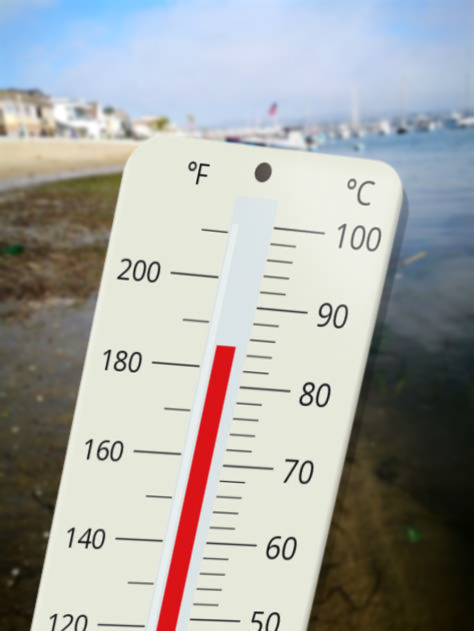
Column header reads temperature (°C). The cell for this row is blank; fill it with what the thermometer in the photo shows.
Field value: 85 °C
